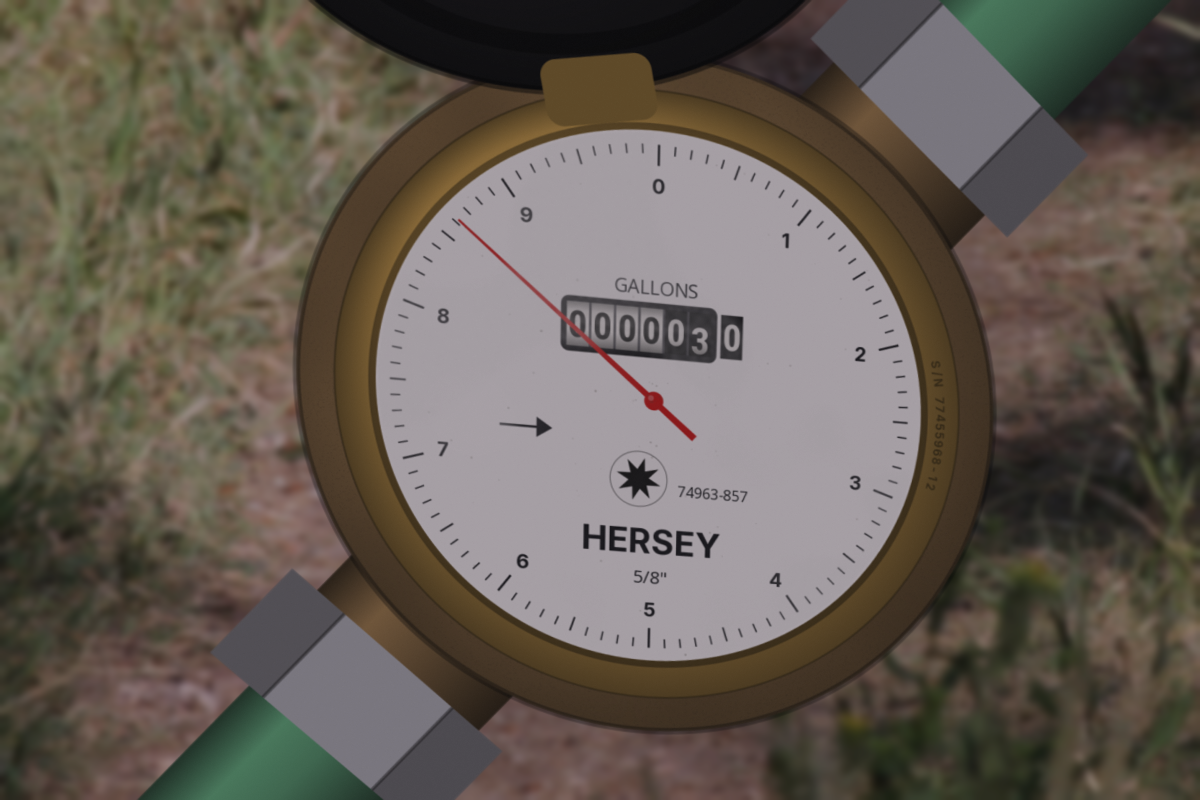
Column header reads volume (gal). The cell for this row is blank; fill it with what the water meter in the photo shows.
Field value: 28.6 gal
